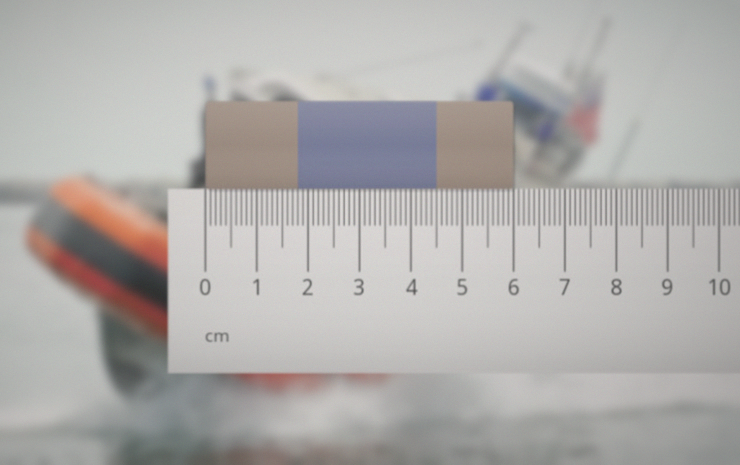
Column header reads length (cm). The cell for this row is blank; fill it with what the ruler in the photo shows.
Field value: 6 cm
